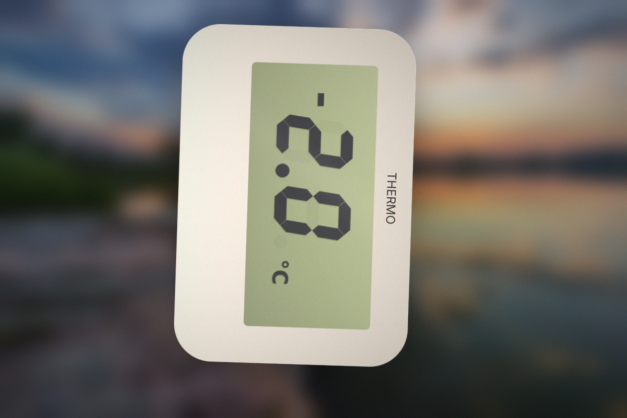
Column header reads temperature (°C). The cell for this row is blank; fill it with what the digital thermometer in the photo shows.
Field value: -2.0 °C
